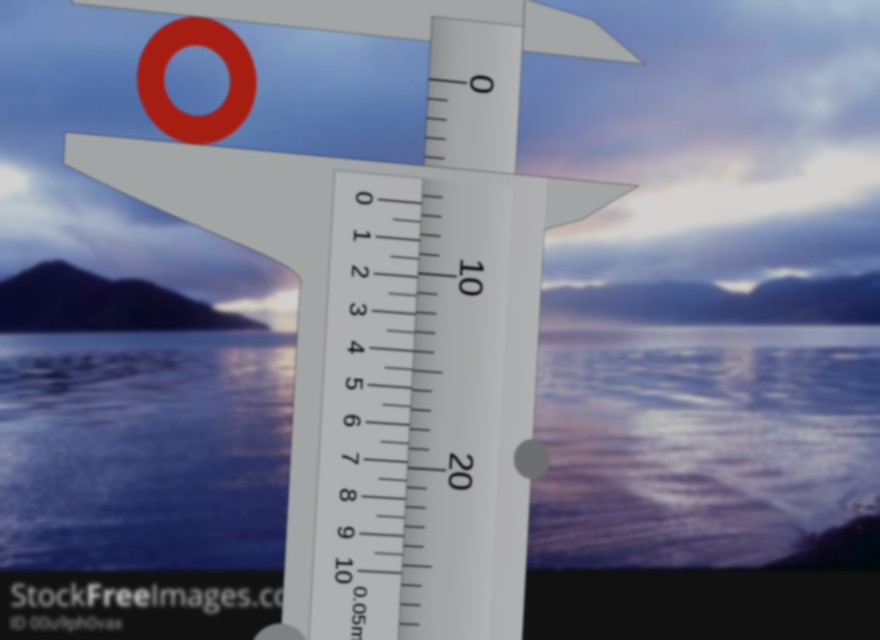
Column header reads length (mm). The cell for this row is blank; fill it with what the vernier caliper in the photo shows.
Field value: 6.4 mm
